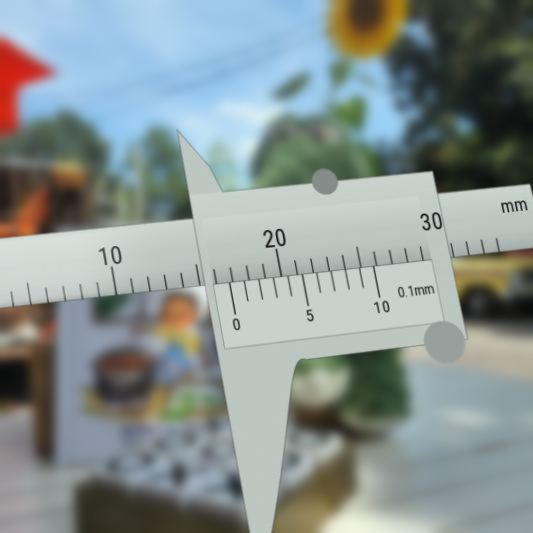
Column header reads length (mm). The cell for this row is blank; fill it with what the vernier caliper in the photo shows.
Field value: 16.8 mm
